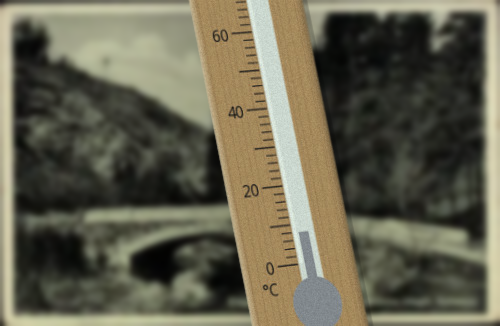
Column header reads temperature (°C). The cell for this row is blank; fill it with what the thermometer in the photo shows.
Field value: 8 °C
